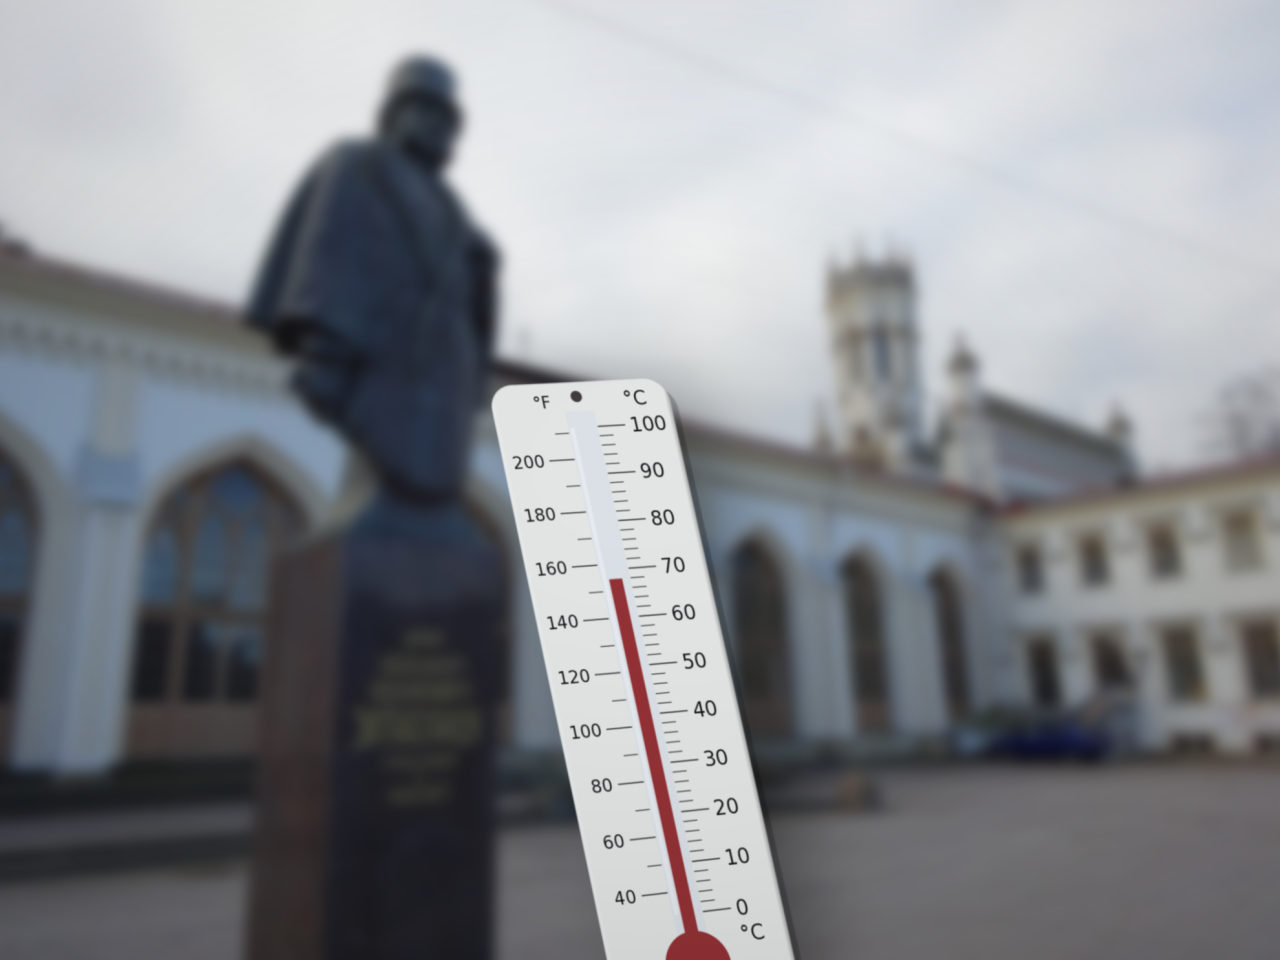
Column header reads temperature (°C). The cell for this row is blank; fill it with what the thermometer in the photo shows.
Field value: 68 °C
